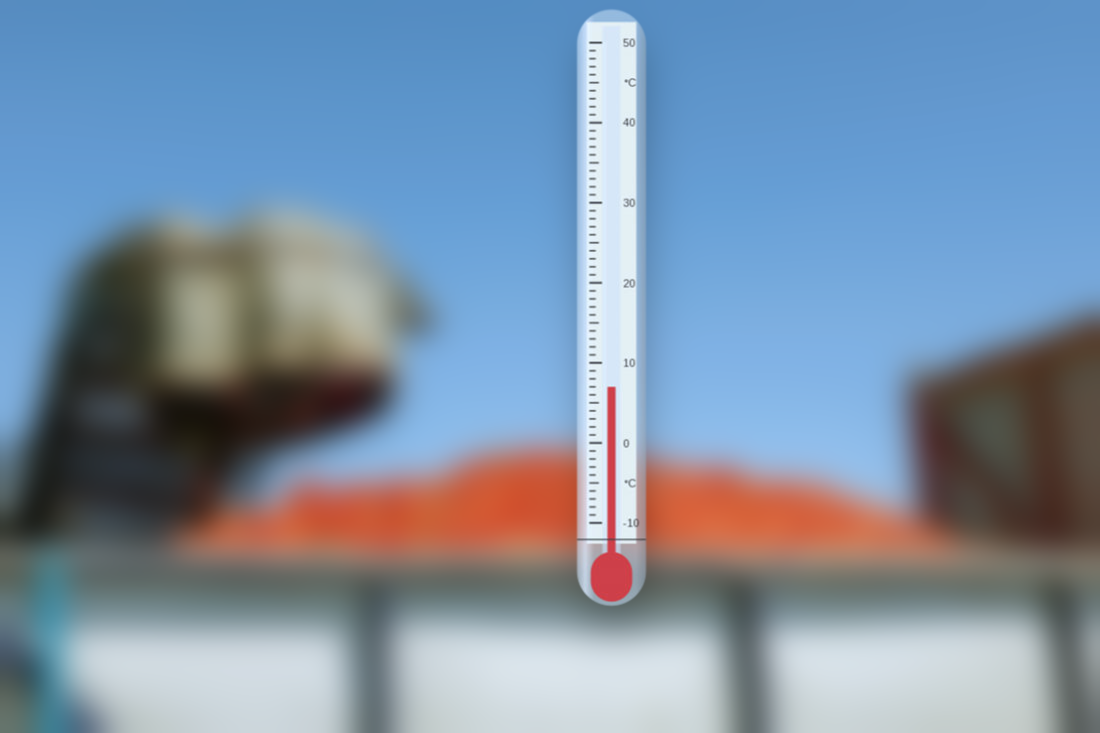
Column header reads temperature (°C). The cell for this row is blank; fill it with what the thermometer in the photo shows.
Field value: 7 °C
